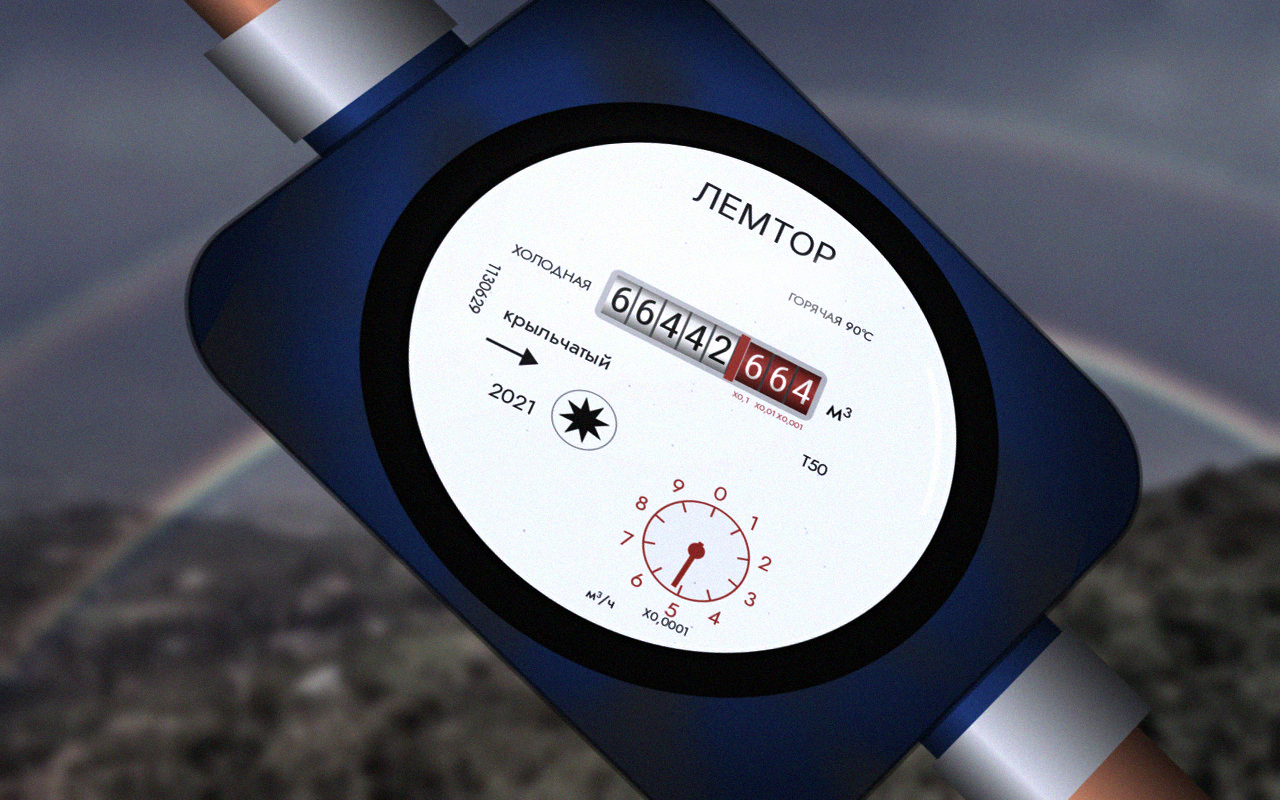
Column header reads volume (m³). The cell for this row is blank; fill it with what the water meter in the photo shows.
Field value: 66442.6645 m³
